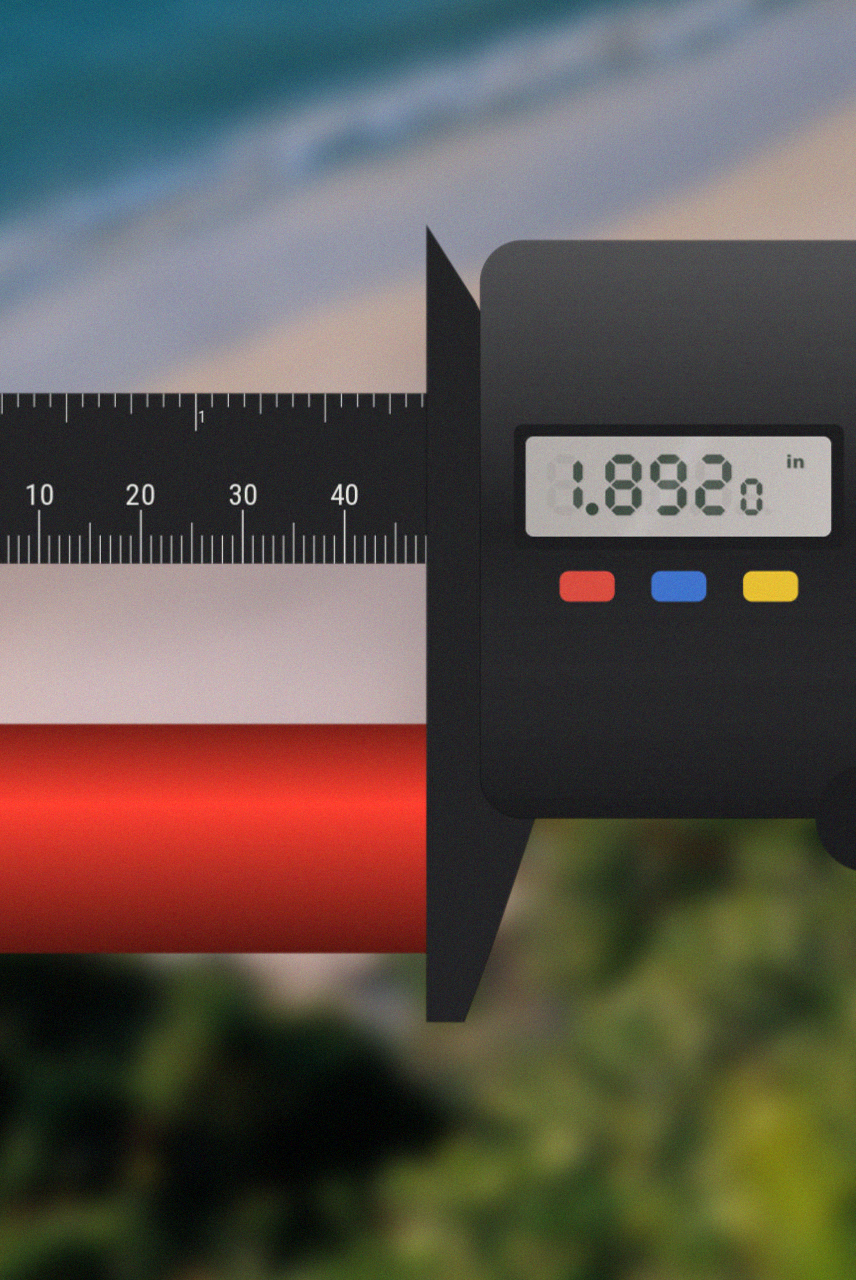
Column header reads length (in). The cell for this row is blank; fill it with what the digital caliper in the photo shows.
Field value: 1.8920 in
